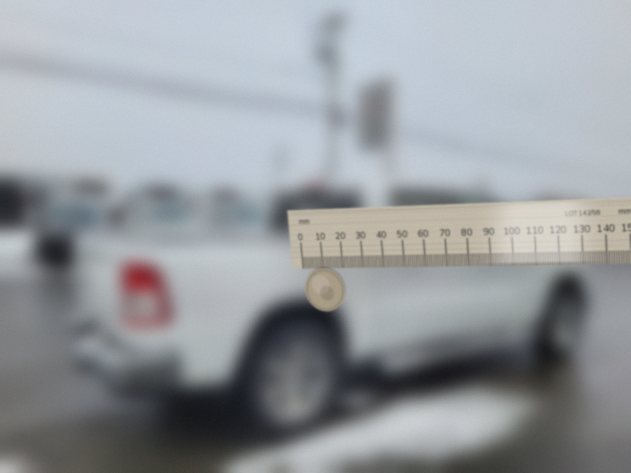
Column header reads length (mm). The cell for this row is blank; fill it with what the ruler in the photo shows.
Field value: 20 mm
